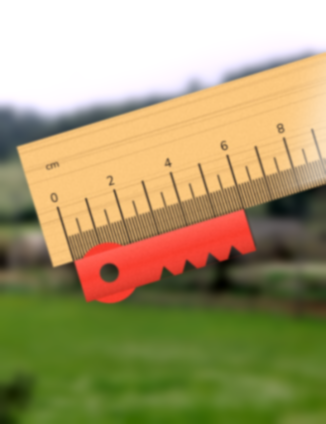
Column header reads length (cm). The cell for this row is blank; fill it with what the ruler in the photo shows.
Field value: 6 cm
